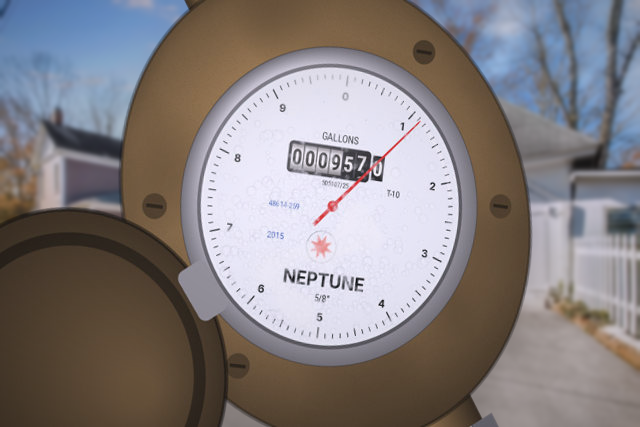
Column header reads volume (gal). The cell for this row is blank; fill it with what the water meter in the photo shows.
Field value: 9571.1 gal
